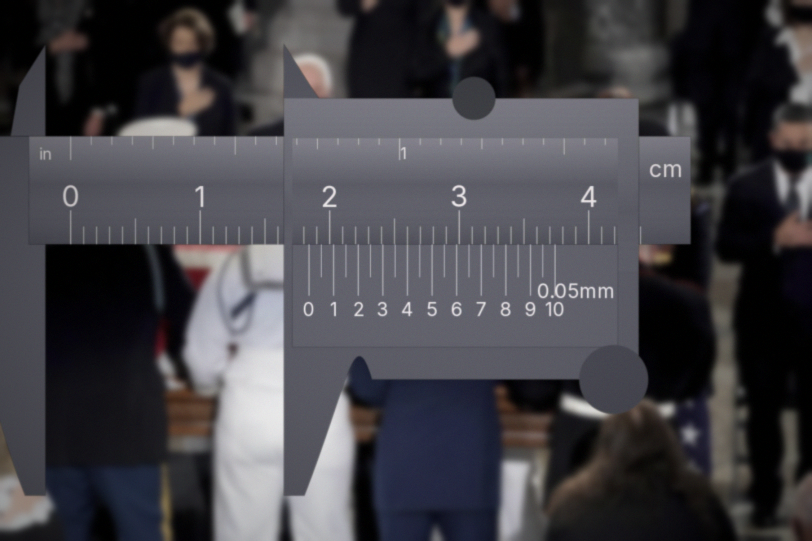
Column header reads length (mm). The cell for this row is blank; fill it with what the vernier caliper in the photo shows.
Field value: 18.4 mm
